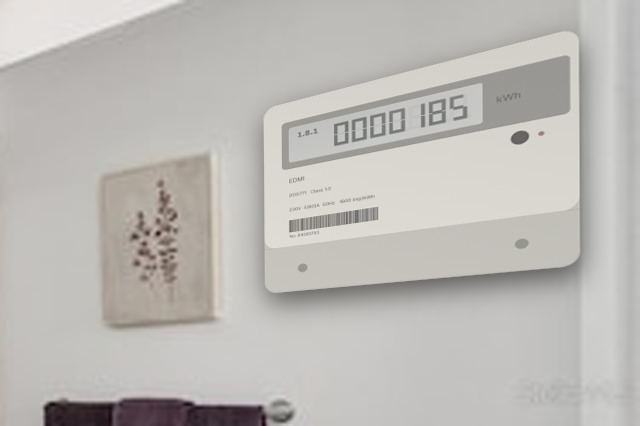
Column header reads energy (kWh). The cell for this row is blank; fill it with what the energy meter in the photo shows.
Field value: 185 kWh
